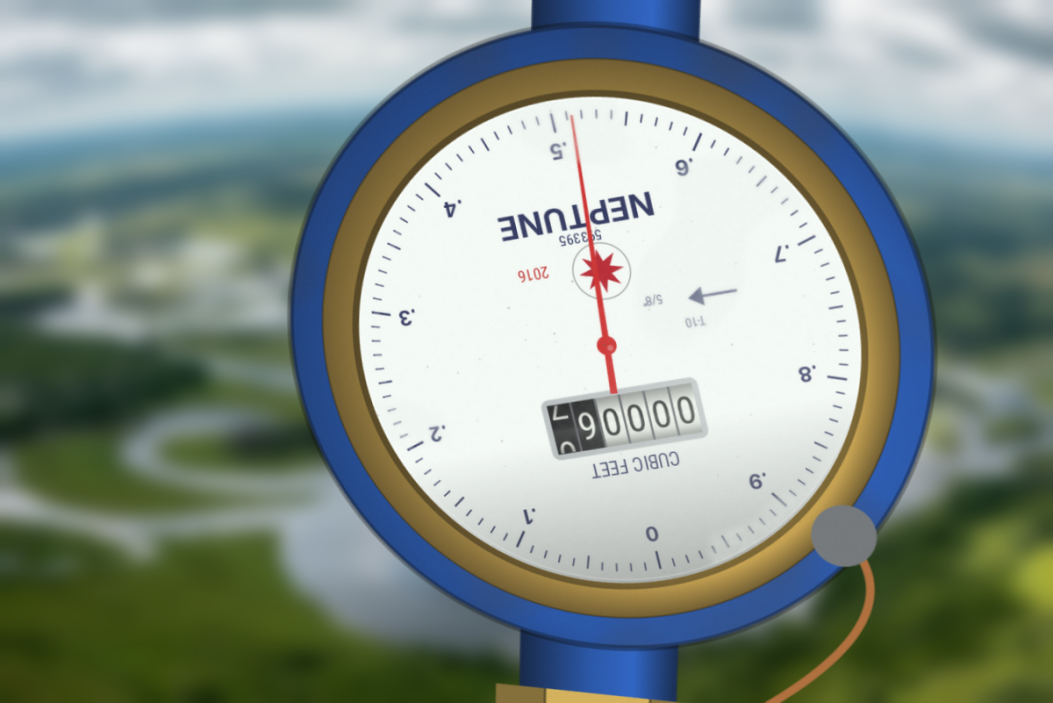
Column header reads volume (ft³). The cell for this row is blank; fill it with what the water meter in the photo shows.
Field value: 66.51 ft³
